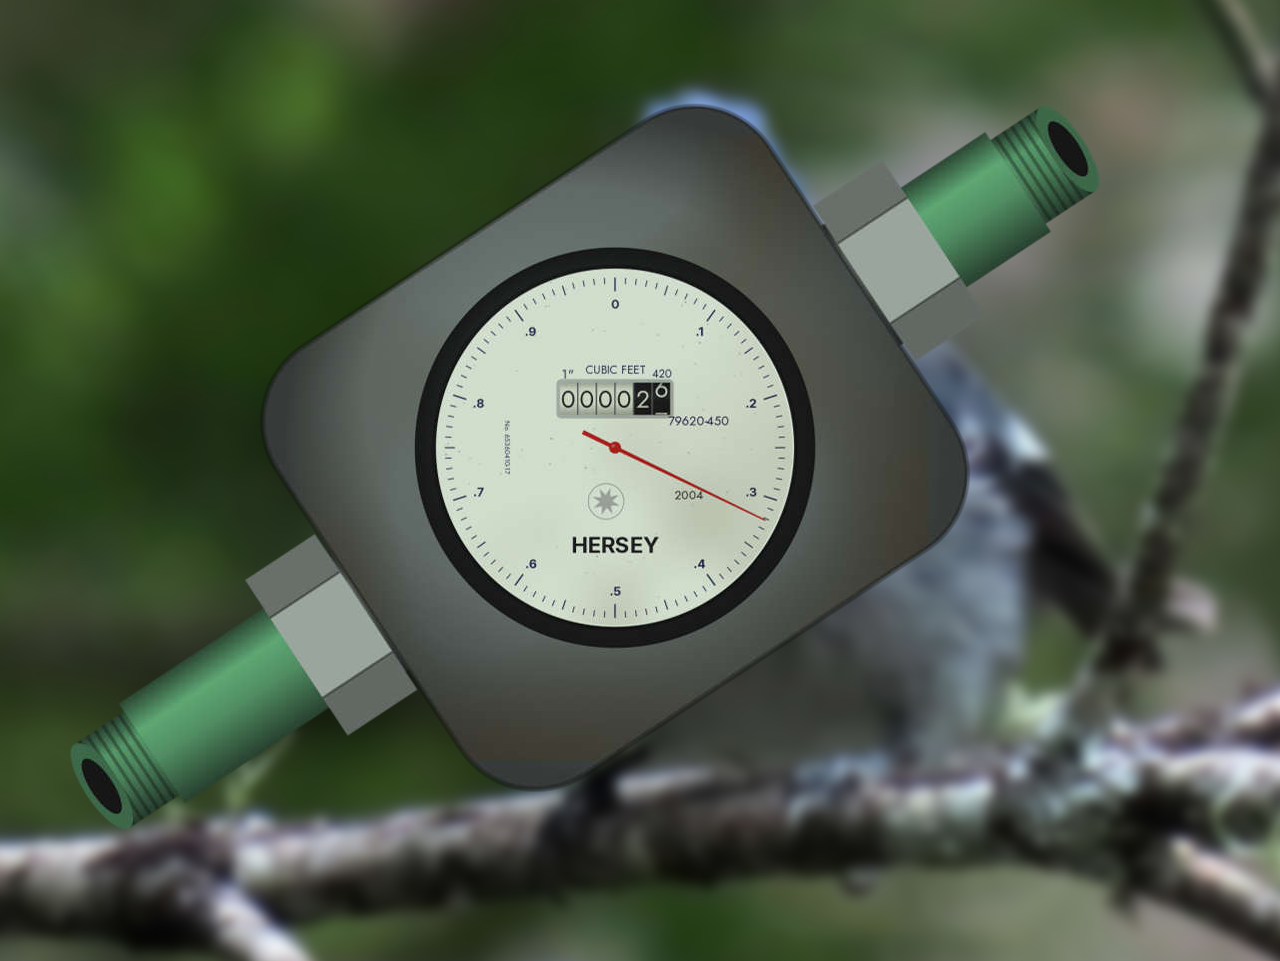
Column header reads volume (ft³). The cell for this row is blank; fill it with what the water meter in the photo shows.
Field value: 26.32 ft³
